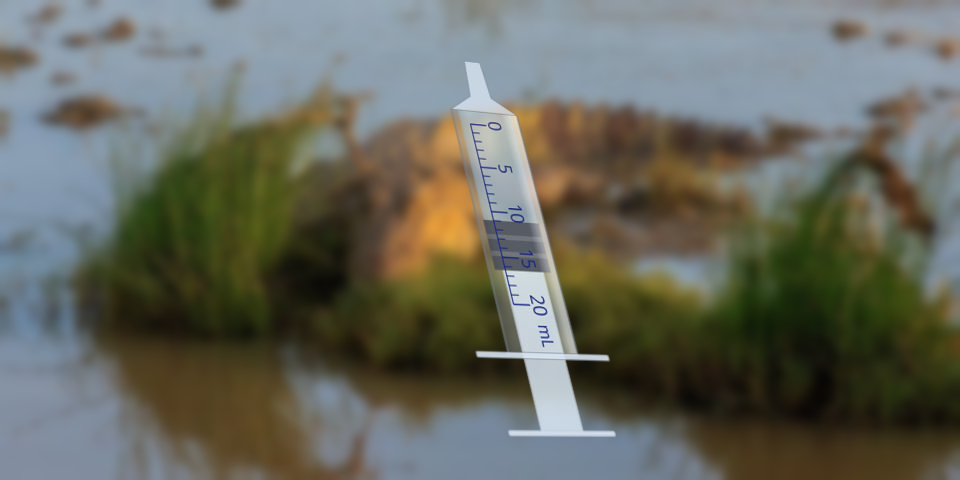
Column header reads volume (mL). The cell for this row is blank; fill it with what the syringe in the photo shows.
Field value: 11 mL
